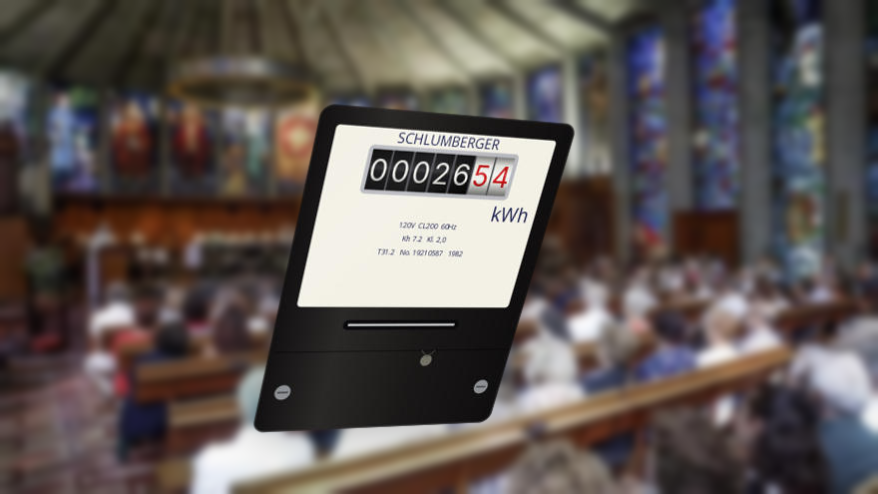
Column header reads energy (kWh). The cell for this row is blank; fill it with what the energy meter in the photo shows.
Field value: 26.54 kWh
